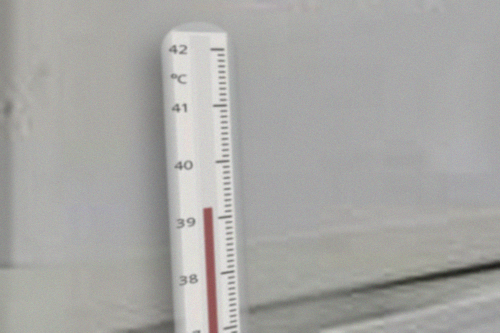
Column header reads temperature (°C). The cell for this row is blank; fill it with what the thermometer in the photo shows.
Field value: 39.2 °C
